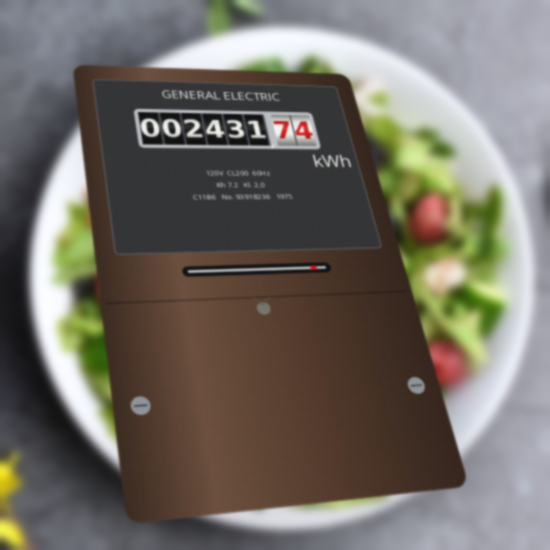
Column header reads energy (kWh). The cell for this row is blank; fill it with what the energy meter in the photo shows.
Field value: 2431.74 kWh
